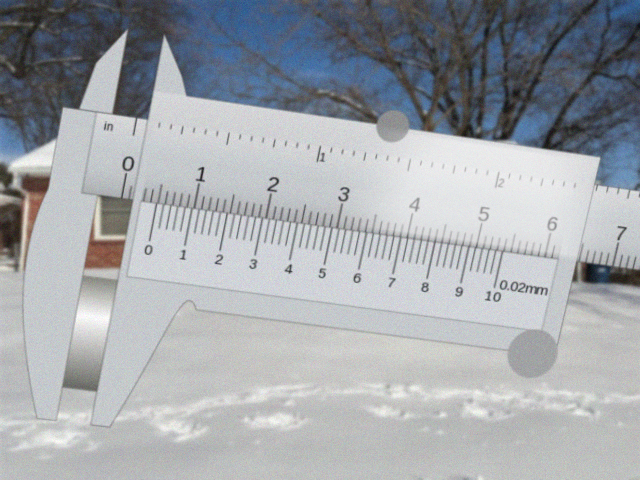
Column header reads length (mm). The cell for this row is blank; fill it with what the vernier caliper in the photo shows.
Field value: 4.8 mm
